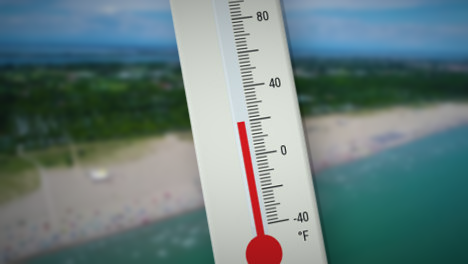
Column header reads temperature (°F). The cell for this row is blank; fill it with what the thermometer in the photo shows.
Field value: 20 °F
